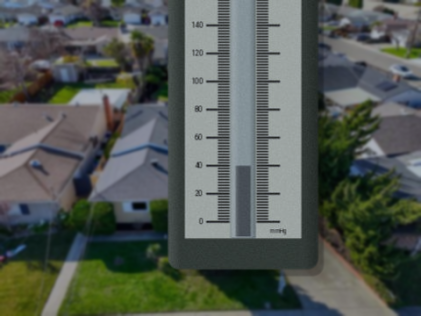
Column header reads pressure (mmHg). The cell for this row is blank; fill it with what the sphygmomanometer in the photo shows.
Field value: 40 mmHg
